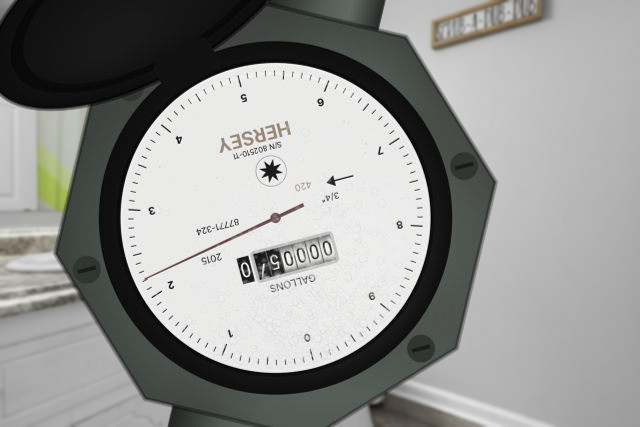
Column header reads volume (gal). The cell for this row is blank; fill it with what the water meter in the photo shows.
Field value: 572.2 gal
